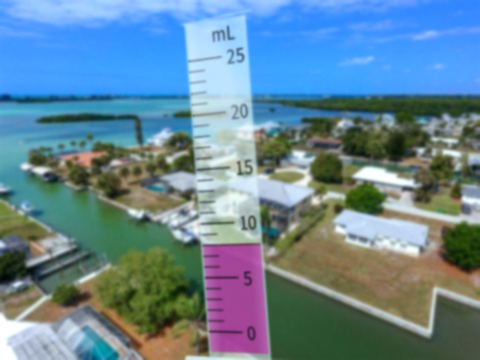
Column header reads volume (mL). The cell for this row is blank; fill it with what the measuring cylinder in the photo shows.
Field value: 8 mL
